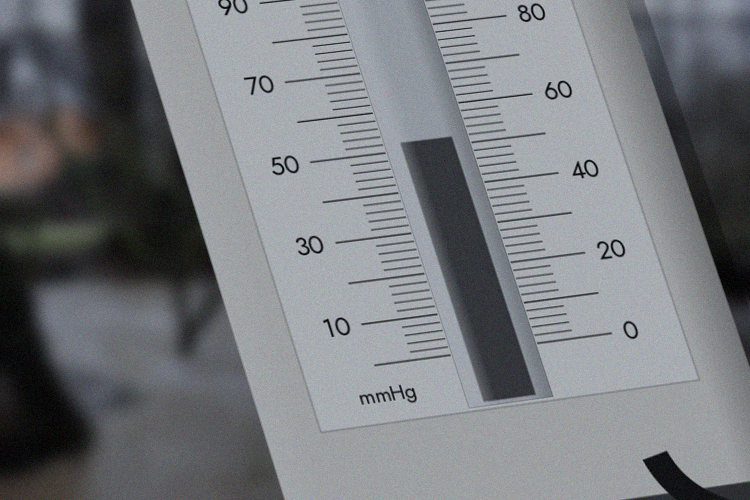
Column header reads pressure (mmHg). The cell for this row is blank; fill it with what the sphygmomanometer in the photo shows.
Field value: 52 mmHg
